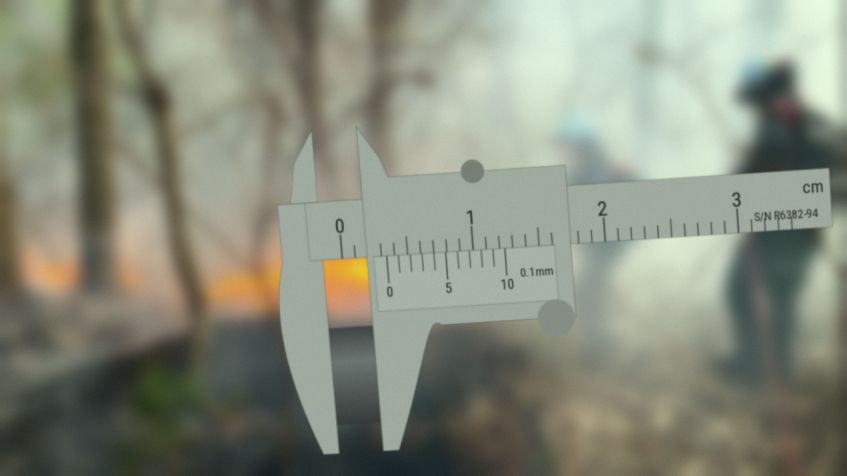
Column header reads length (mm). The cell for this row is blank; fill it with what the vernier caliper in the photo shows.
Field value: 3.4 mm
